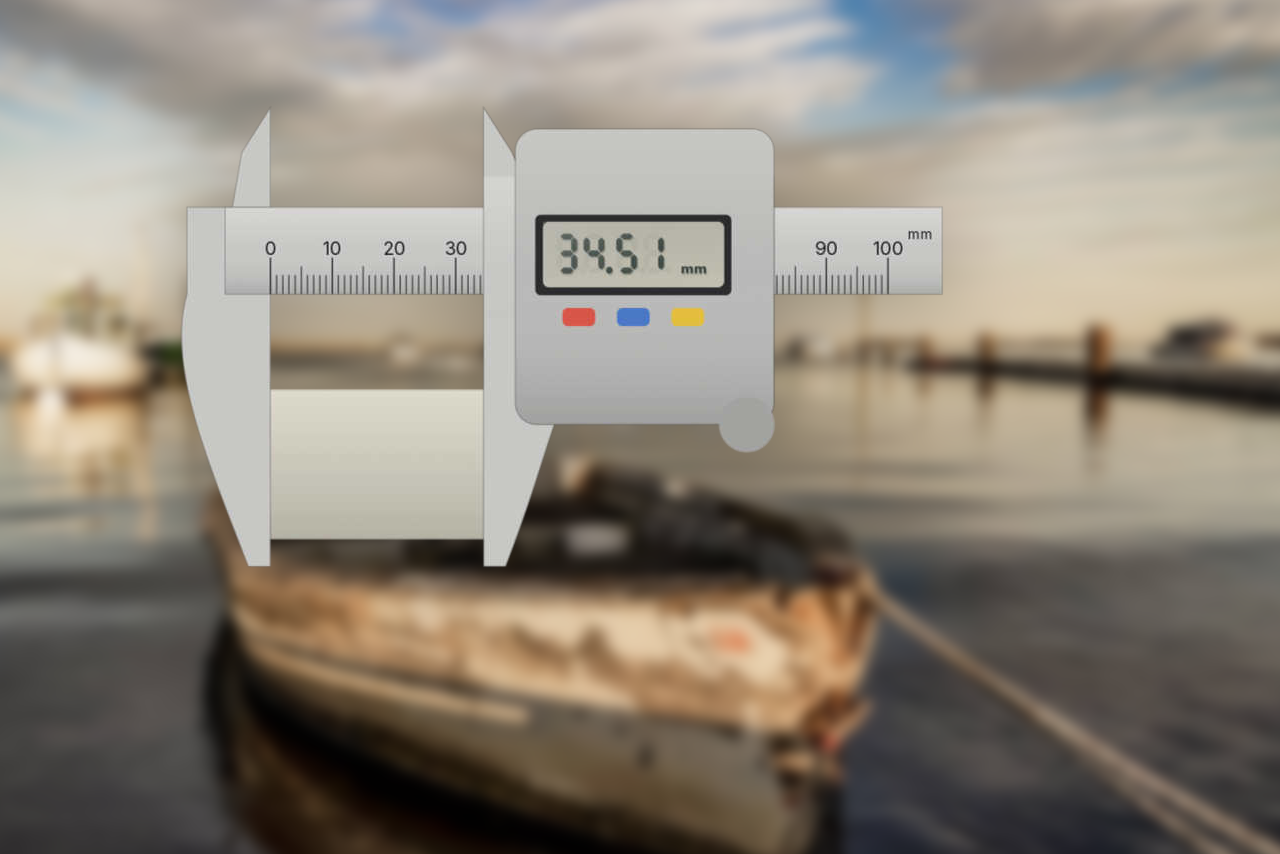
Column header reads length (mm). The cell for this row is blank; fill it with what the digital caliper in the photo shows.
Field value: 34.51 mm
